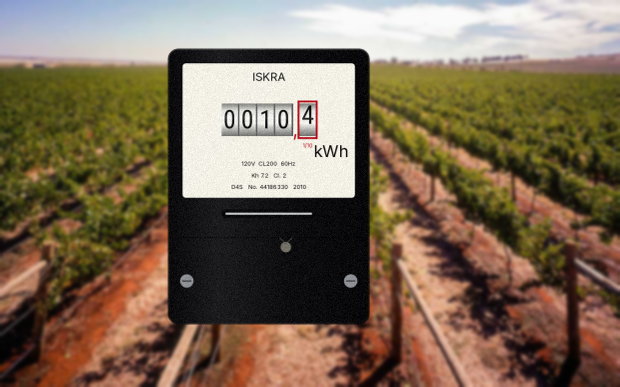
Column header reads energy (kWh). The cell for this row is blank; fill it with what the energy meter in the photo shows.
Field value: 10.4 kWh
